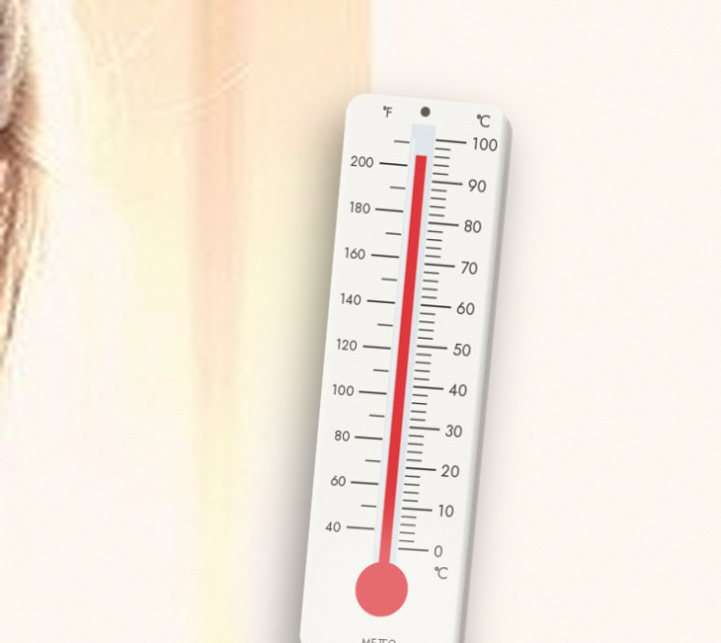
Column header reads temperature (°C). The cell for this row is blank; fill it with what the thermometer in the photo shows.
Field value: 96 °C
